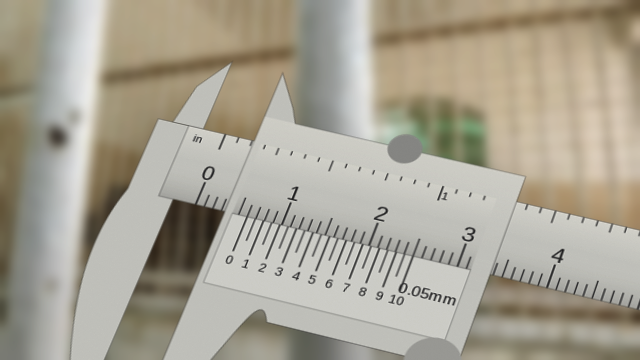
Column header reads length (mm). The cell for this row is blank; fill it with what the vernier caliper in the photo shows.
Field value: 6.0 mm
